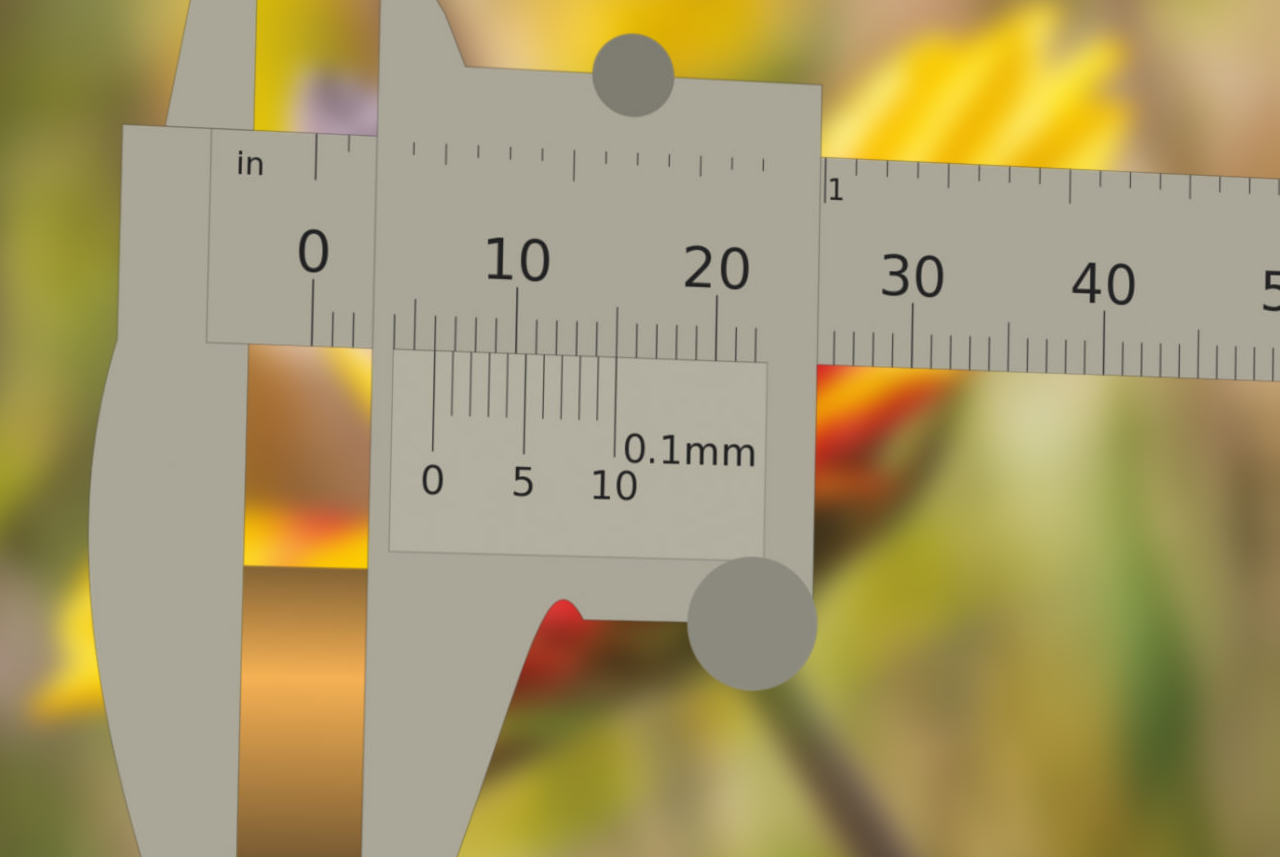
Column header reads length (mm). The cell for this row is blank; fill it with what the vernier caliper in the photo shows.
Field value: 6.0 mm
